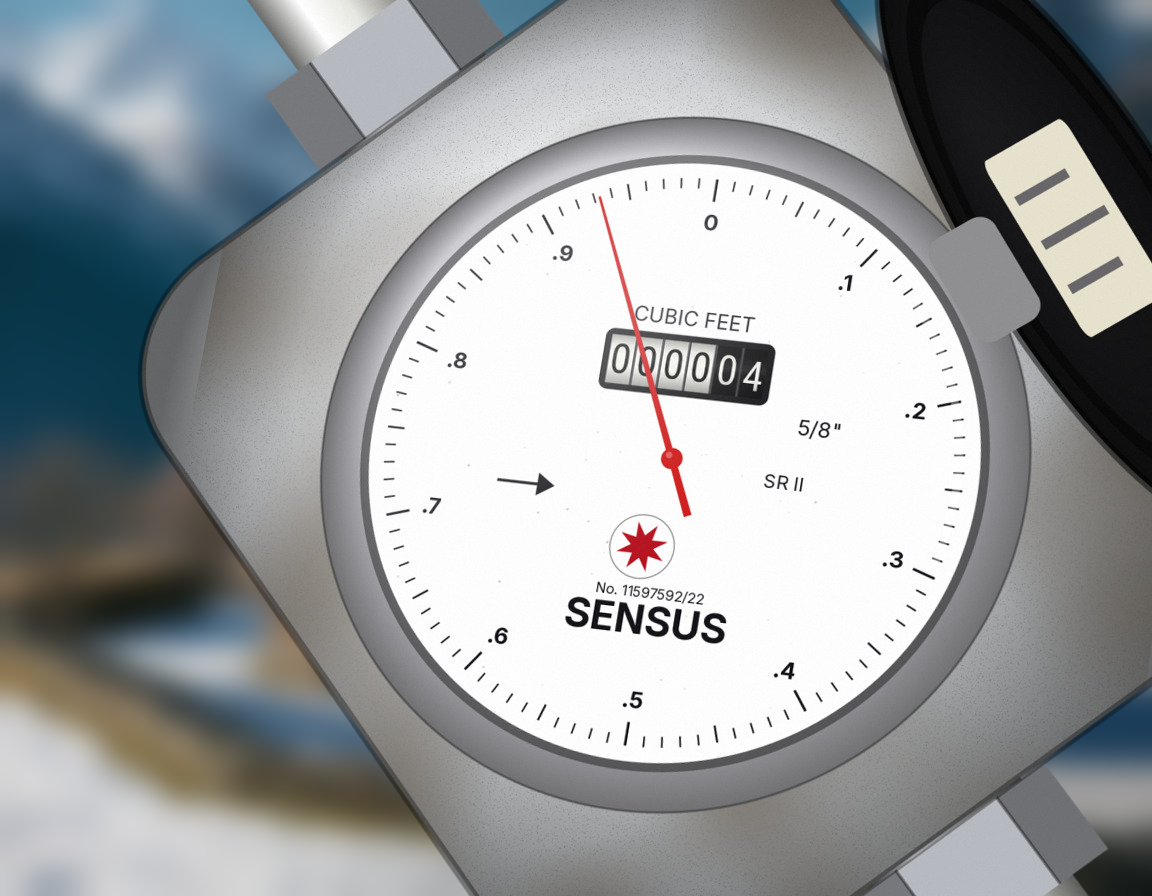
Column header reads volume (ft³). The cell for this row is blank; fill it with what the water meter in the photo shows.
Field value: 3.93 ft³
